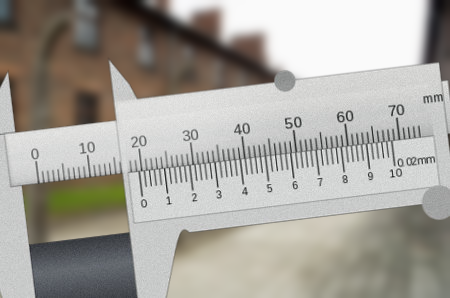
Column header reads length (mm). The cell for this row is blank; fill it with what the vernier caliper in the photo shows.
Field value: 19.5 mm
